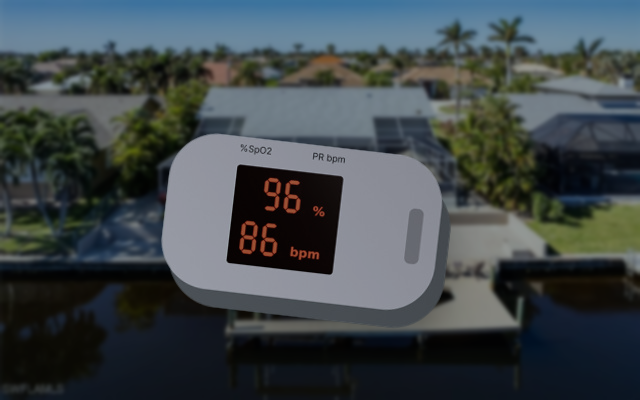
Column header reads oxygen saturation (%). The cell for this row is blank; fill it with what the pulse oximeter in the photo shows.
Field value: 96 %
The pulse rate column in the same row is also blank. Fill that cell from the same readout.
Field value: 86 bpm
